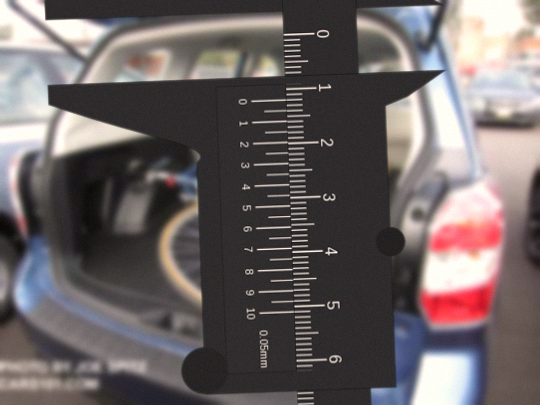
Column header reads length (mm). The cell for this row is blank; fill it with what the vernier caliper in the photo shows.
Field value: 12.0 mm
